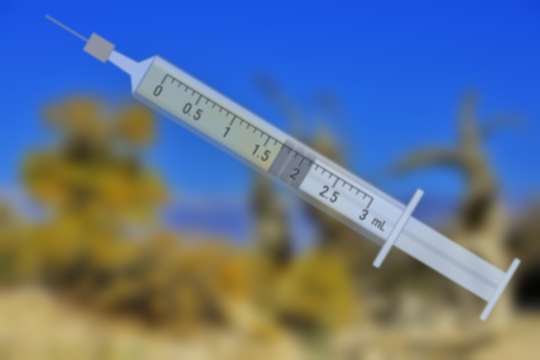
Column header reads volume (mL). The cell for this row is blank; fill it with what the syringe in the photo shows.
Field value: 1.7 mL
